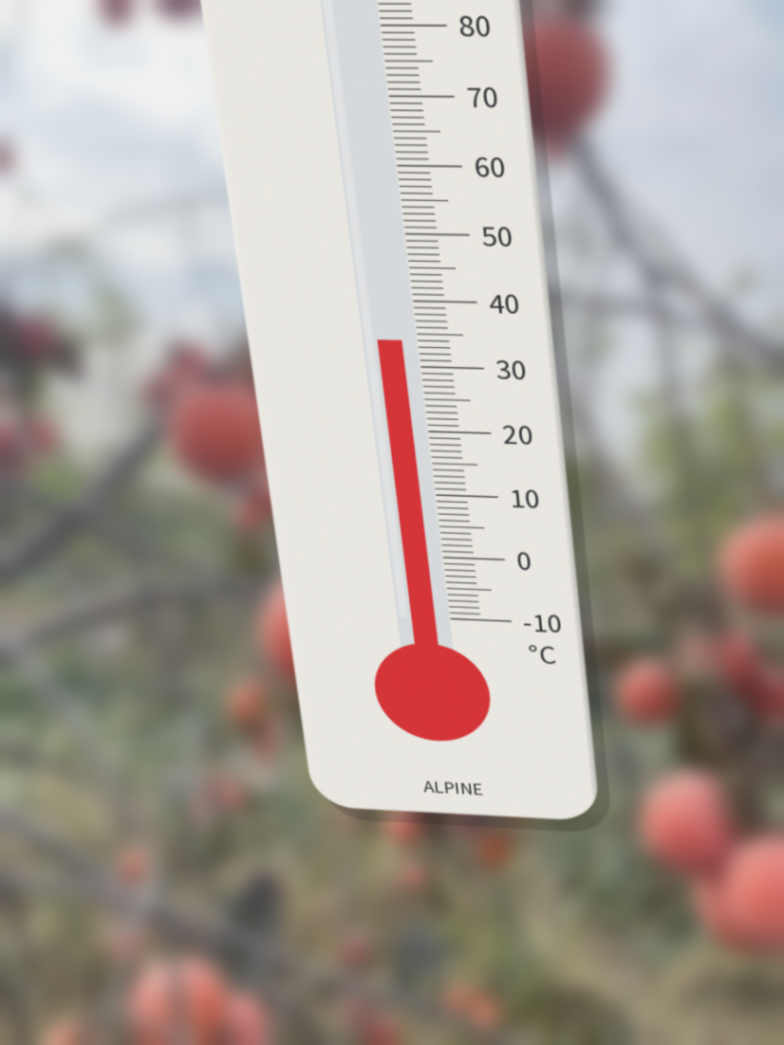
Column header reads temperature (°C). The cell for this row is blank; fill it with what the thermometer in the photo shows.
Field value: 34 °C
